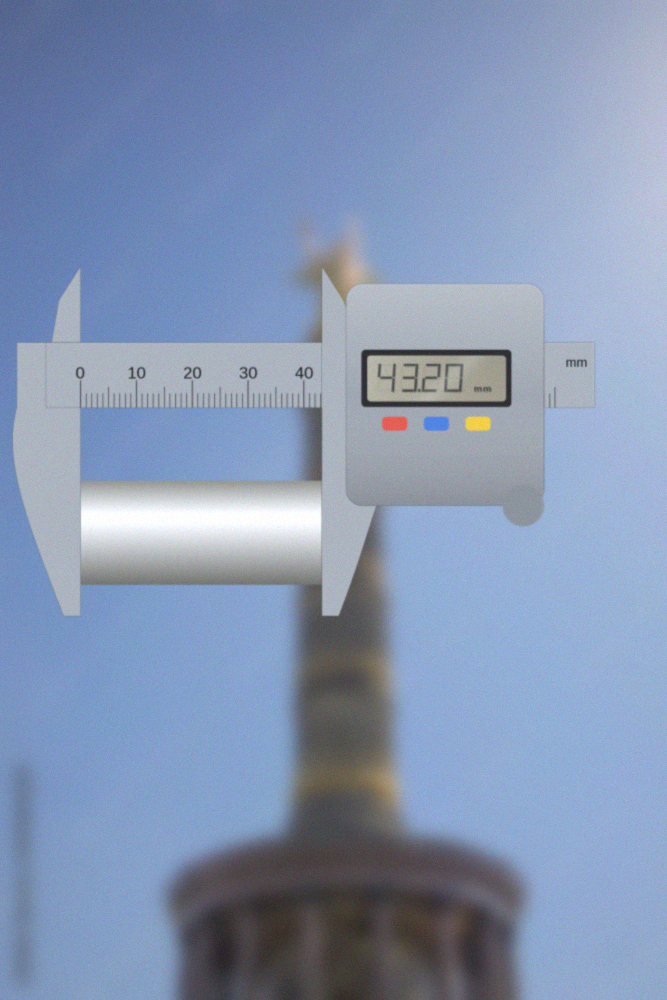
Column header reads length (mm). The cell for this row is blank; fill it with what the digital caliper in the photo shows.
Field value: 43.20 mm
